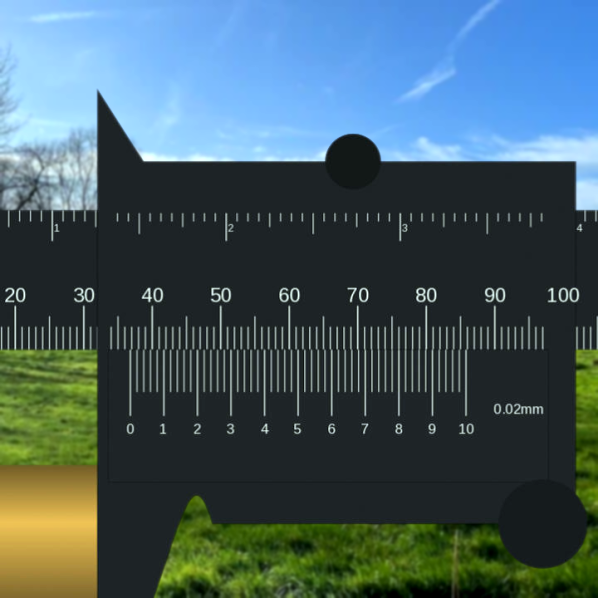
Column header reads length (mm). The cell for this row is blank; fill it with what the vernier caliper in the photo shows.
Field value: 36.8 mm
